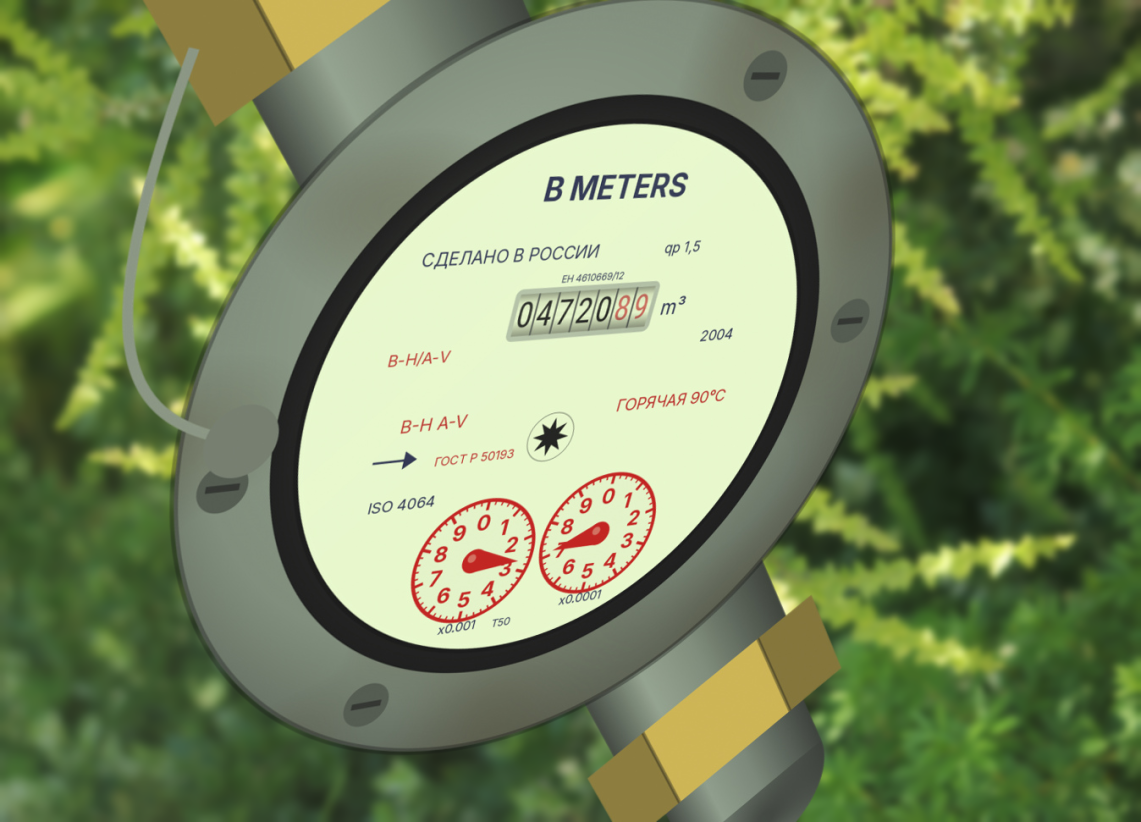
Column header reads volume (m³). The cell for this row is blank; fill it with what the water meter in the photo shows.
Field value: 4720.8927 m³
